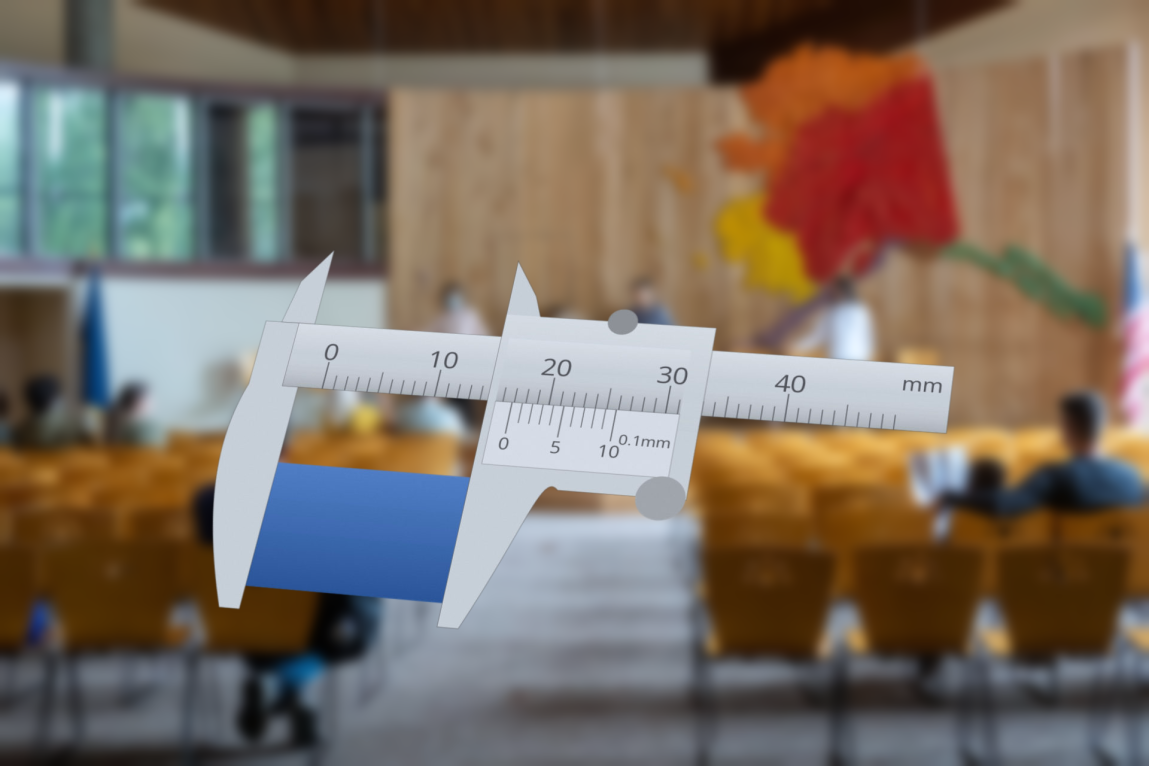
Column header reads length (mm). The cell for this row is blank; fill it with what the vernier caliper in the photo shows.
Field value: 16.8 mm
